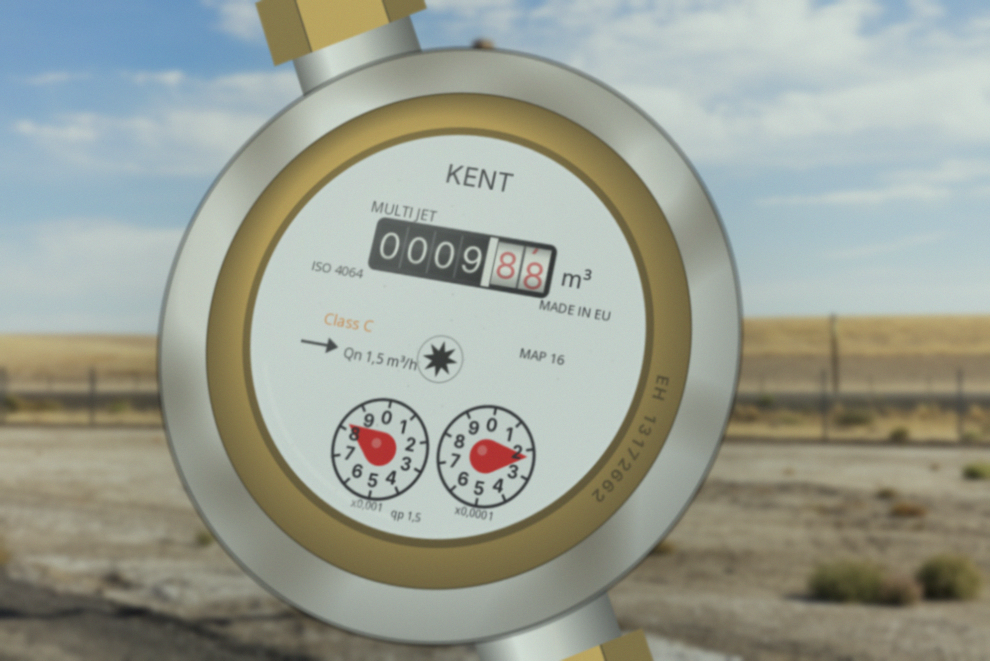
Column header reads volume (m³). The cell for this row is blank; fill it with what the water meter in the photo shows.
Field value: 9.8782 m³
